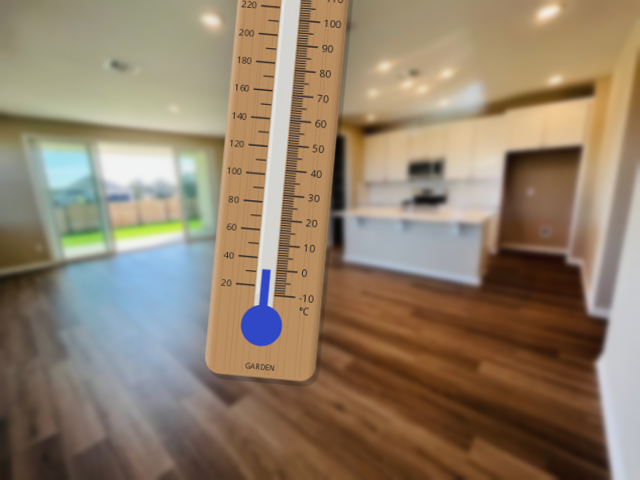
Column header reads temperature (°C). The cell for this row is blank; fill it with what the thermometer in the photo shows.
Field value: 0 °C
